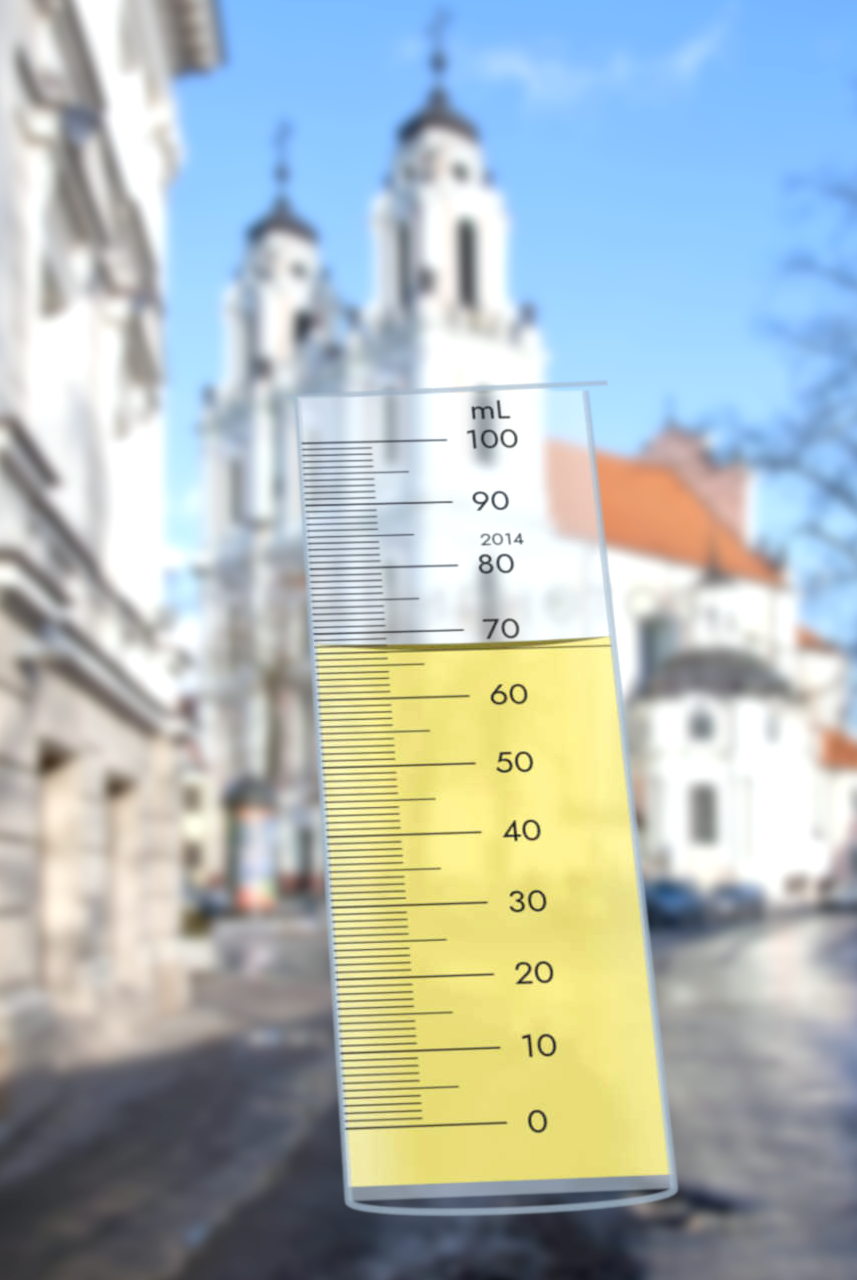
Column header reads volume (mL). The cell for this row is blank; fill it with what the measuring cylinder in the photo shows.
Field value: 67 mL
